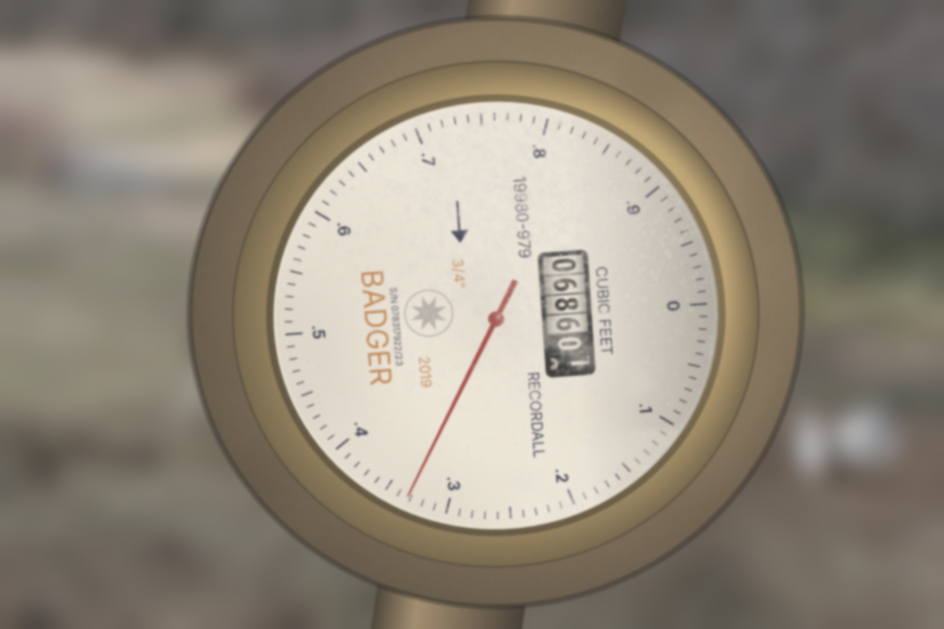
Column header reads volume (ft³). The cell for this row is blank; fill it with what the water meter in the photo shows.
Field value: 68601.33 ft³
